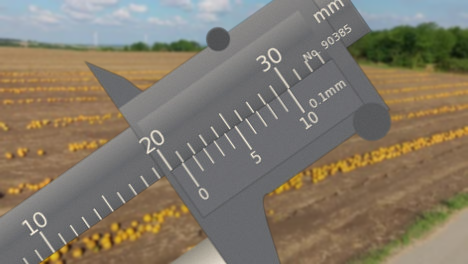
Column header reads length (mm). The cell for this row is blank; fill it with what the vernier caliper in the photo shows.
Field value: 20.9 mm
